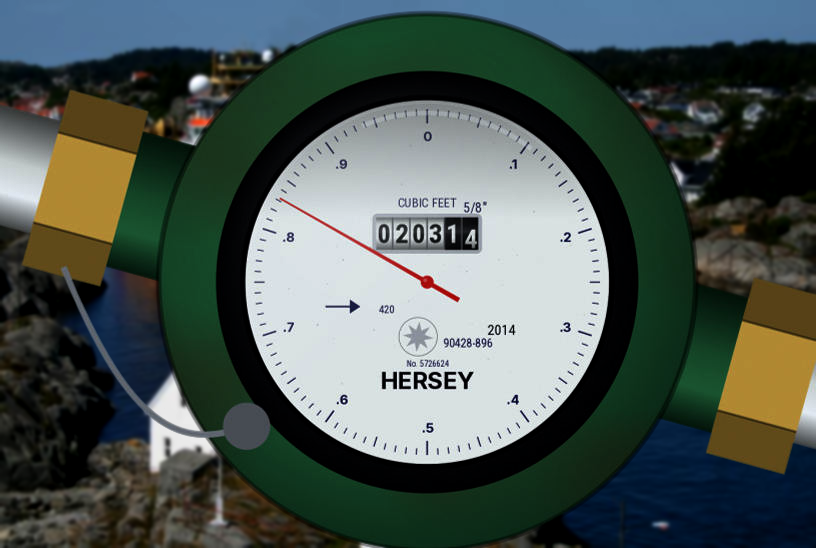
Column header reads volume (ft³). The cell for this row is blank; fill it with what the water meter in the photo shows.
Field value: 20313.83 ft³
